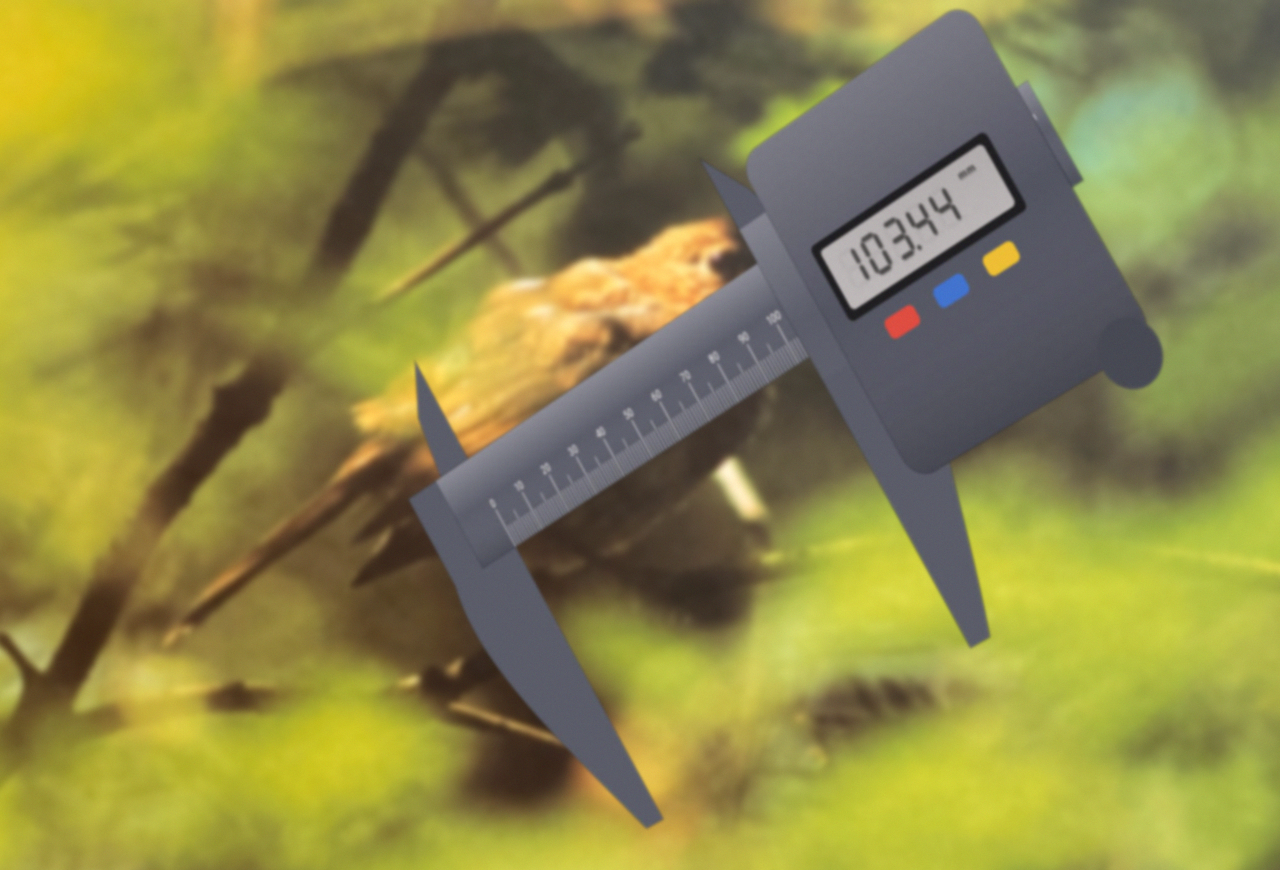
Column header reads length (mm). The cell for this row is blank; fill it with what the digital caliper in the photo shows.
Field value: 103.44 mm
